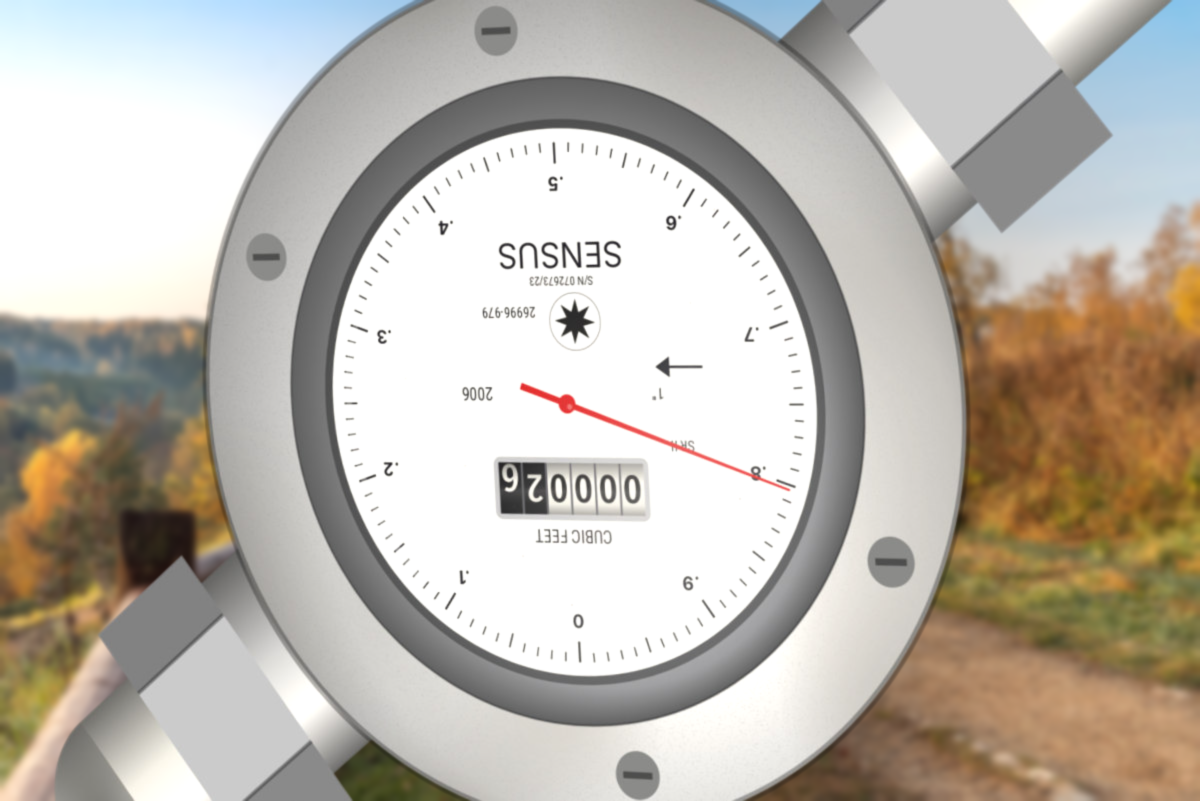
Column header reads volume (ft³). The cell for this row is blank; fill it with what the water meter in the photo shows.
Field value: 25.80 ft³
